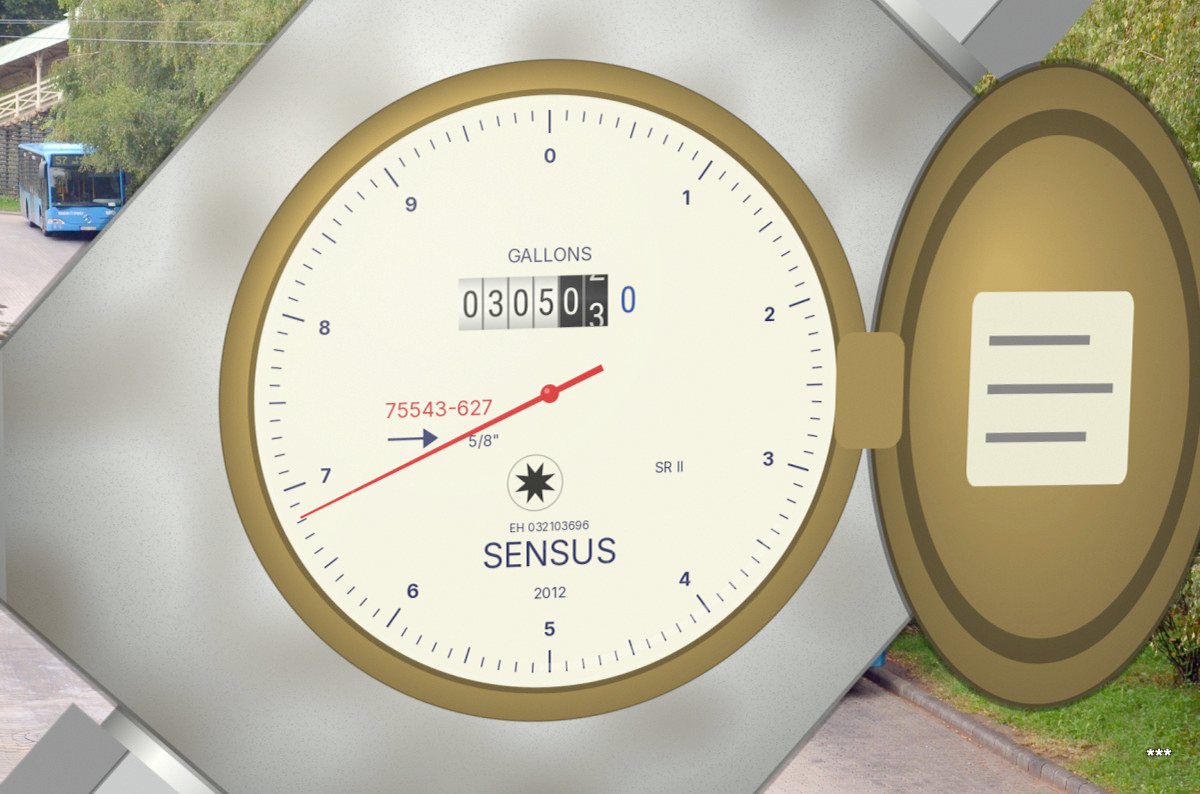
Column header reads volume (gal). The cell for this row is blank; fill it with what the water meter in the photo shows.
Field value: 305026.8 gal
